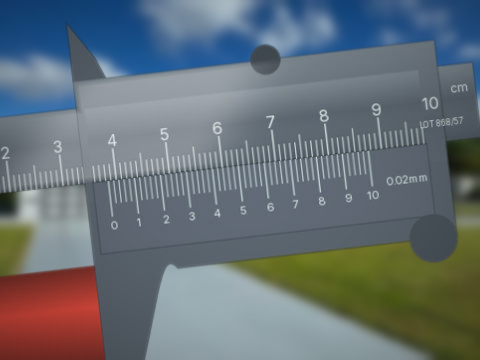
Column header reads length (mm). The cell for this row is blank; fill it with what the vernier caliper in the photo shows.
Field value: 38.5 mm
